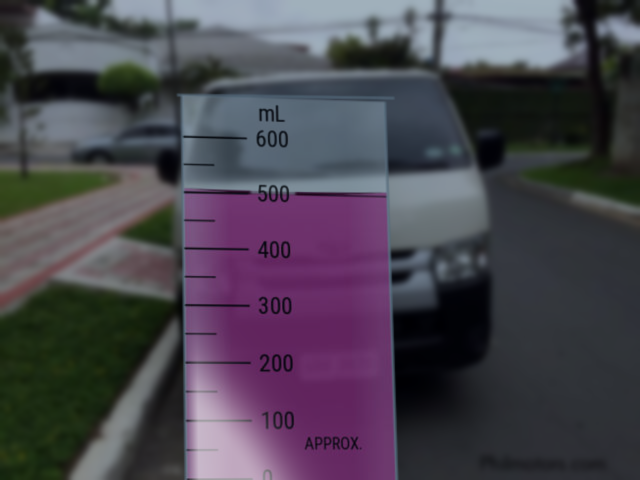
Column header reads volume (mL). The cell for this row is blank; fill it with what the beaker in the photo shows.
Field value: 500 mL
